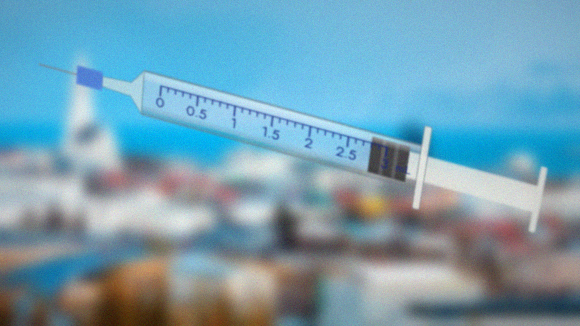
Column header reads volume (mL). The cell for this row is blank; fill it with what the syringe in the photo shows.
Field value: 2.8 mL
